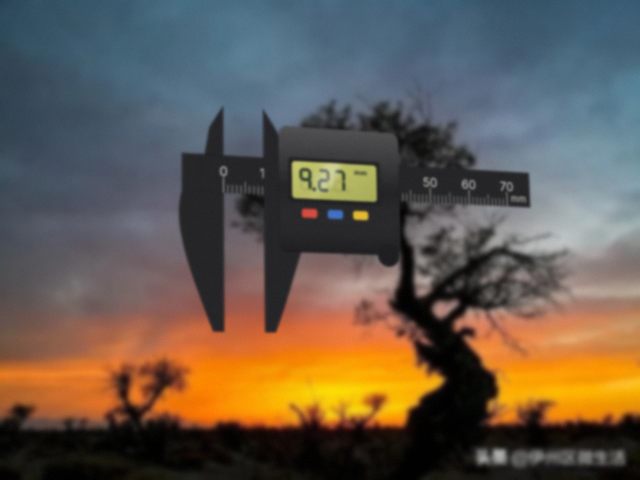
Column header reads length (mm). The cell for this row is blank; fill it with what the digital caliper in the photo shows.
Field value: 9.27 mm
